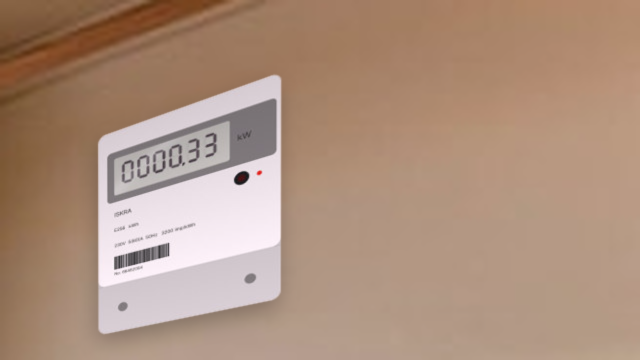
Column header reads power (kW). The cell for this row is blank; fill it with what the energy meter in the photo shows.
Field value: 0.33 kW
